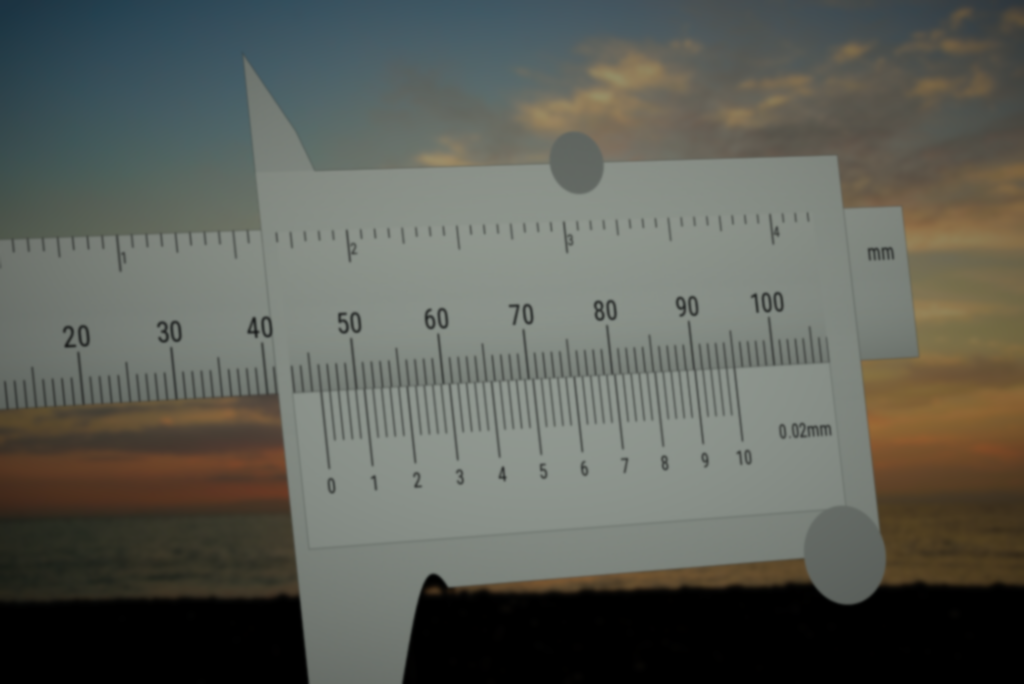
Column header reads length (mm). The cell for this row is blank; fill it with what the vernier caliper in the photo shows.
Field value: 46.0 mm
